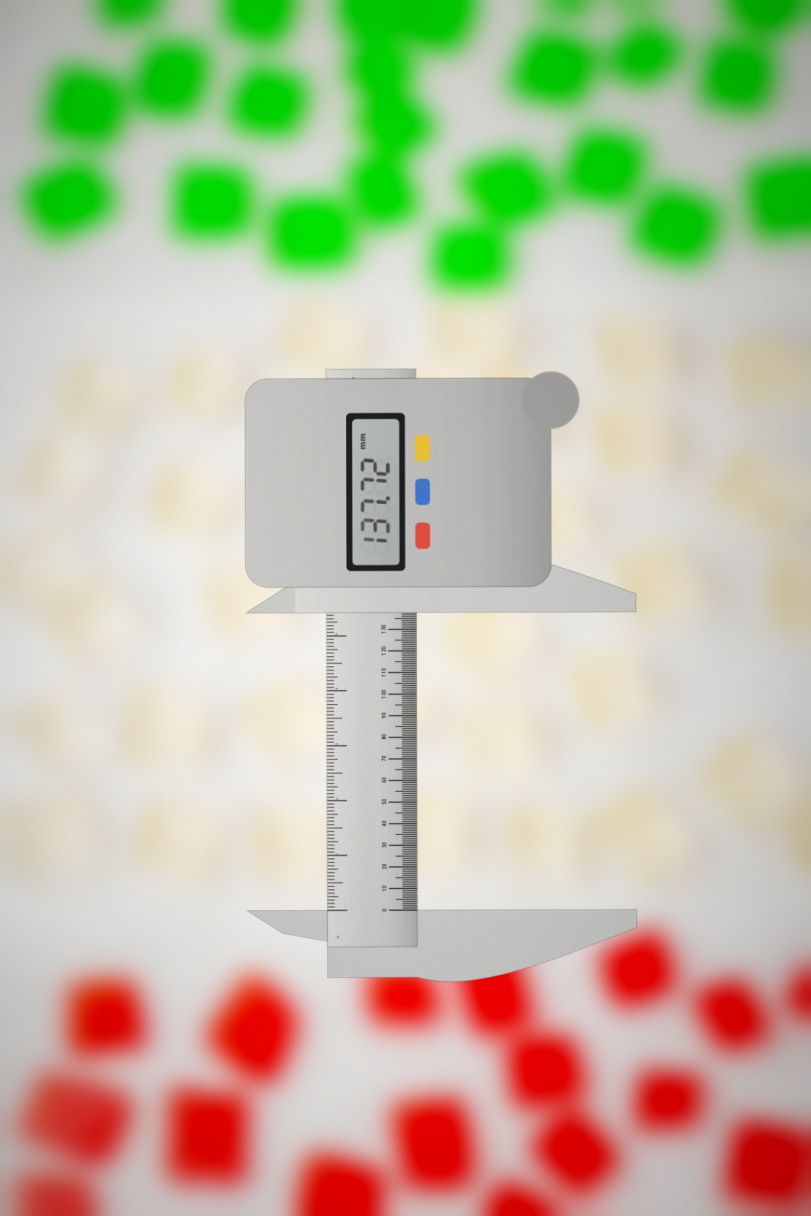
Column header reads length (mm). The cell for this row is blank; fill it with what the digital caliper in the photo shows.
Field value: 137.72 mm
